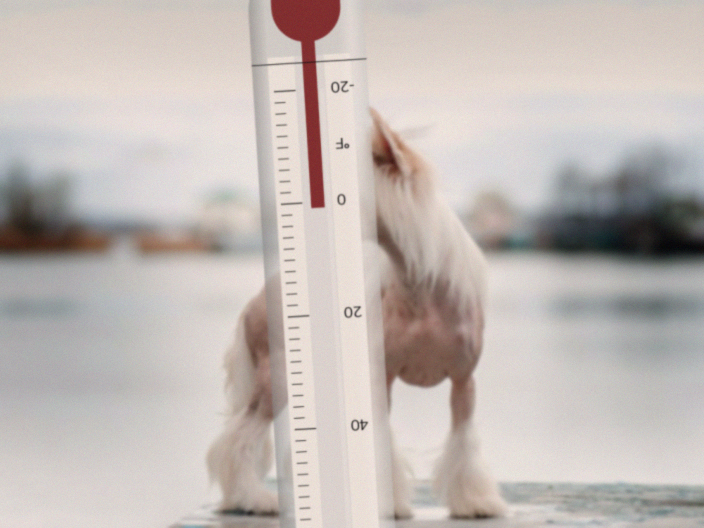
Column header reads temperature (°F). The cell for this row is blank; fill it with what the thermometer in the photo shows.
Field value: 1 °F
